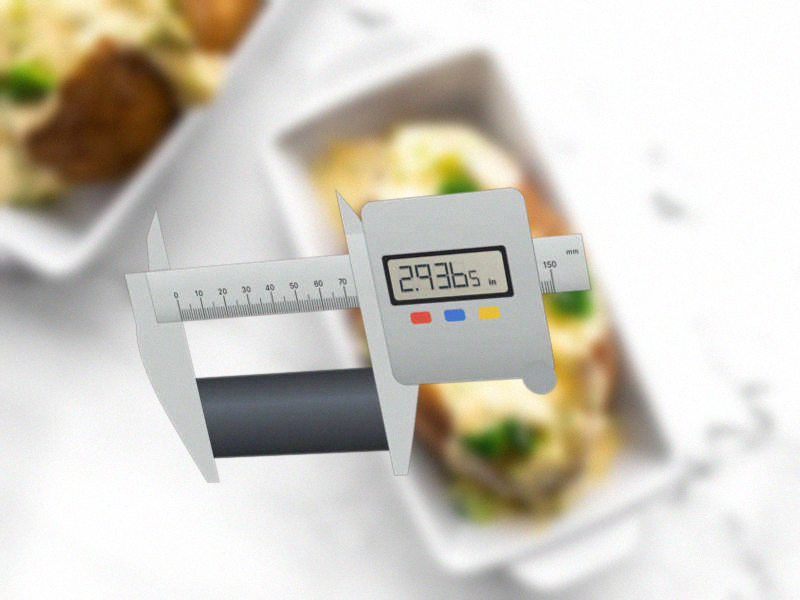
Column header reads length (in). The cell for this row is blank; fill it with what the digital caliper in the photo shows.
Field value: 2.9365 in
